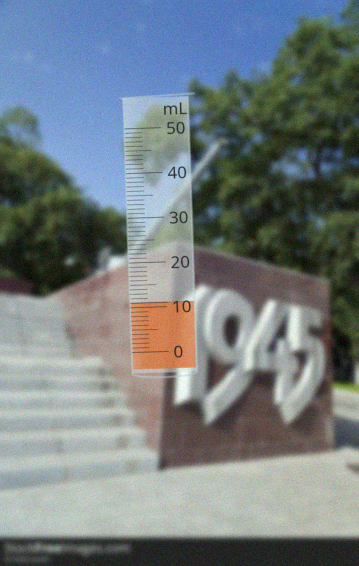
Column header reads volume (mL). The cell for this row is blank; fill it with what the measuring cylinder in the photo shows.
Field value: 11 mL
